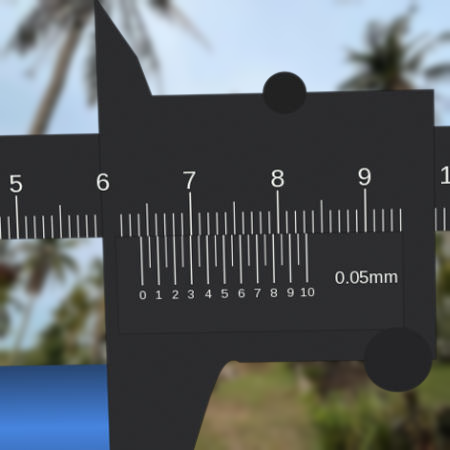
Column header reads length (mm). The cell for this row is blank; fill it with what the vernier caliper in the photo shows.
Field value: 64.2 mm
